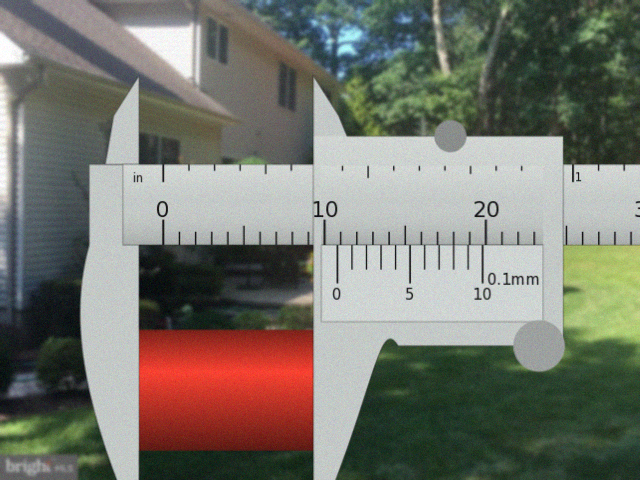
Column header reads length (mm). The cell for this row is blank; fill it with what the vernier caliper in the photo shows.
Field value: 10.8 mm
